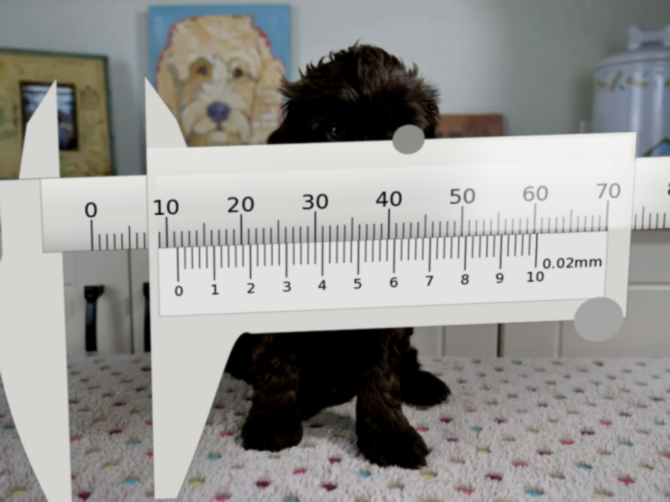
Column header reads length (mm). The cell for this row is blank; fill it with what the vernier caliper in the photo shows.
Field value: 11.4 mm
